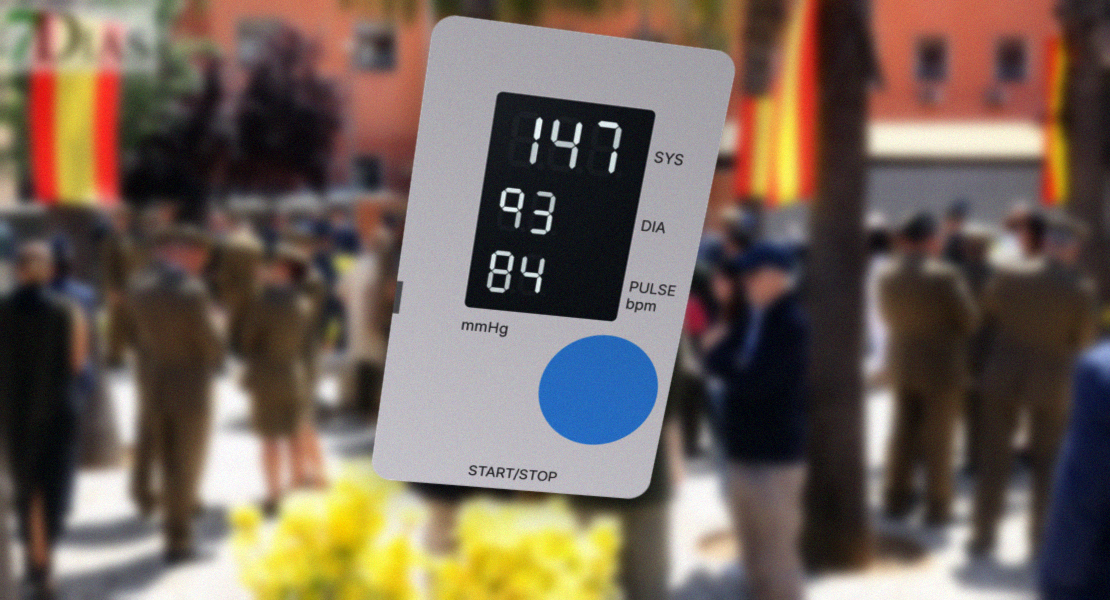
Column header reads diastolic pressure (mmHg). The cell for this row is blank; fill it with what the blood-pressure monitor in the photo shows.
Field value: 93 mmHg
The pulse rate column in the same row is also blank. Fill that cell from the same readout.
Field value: 84 bpm
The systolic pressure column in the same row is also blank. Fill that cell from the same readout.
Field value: 147 mmHg
